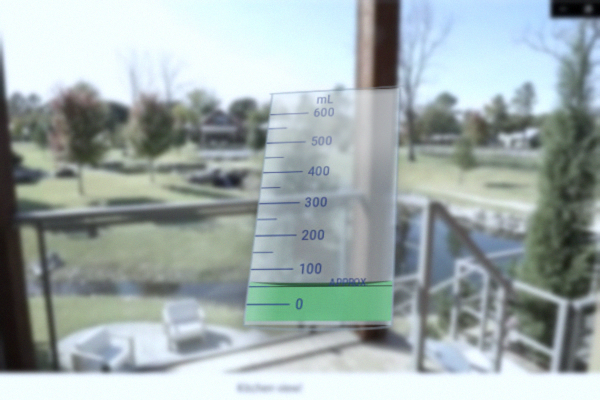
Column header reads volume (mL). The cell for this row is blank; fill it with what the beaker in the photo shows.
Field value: 50 mL
